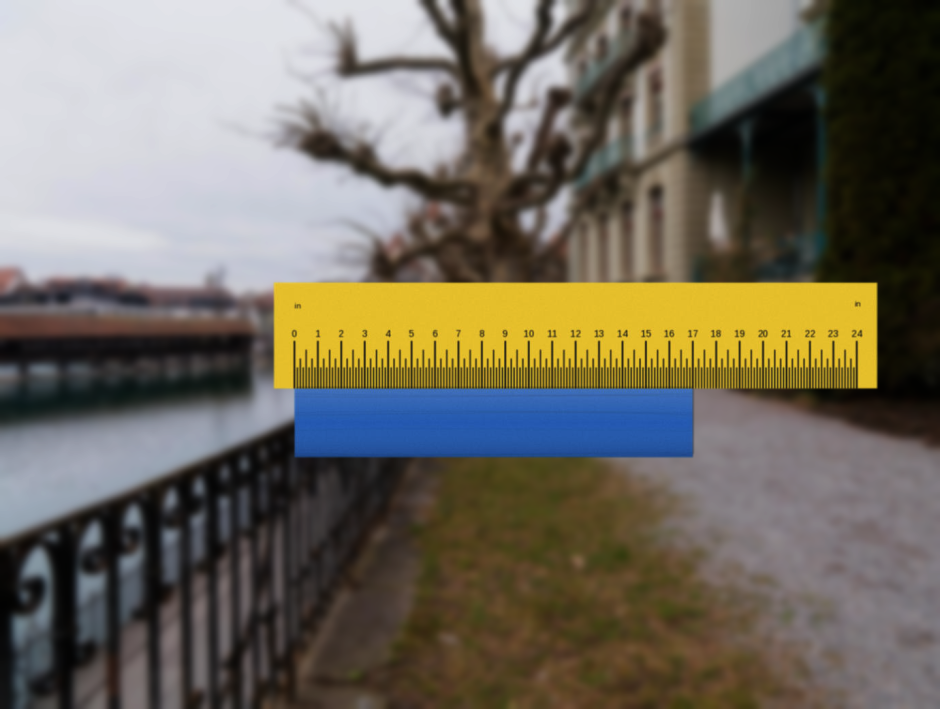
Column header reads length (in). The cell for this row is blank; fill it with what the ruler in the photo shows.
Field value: 17 in
